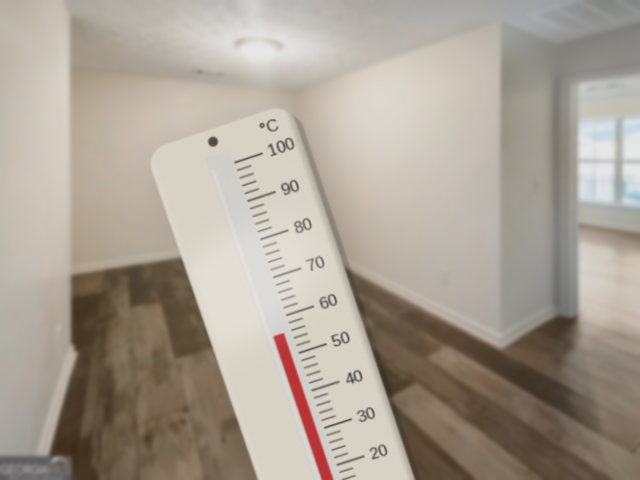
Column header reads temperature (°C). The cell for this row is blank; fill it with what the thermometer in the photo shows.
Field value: 56 °C
